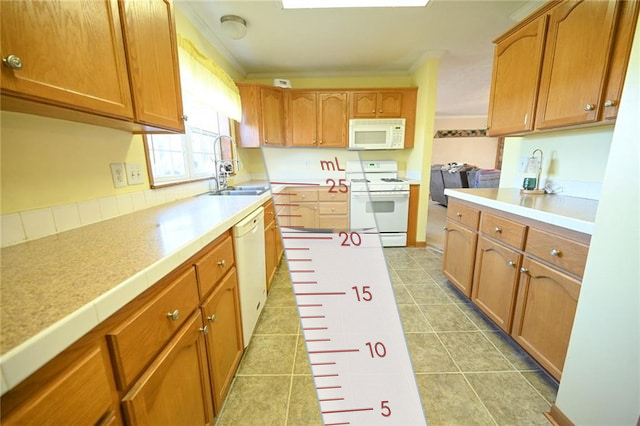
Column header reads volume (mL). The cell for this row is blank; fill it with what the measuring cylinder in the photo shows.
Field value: 20.5 mL
